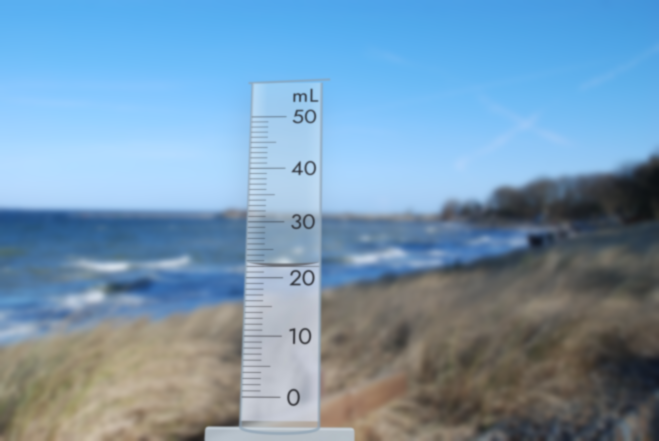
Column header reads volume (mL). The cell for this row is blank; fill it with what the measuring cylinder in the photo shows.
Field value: 22 mL
